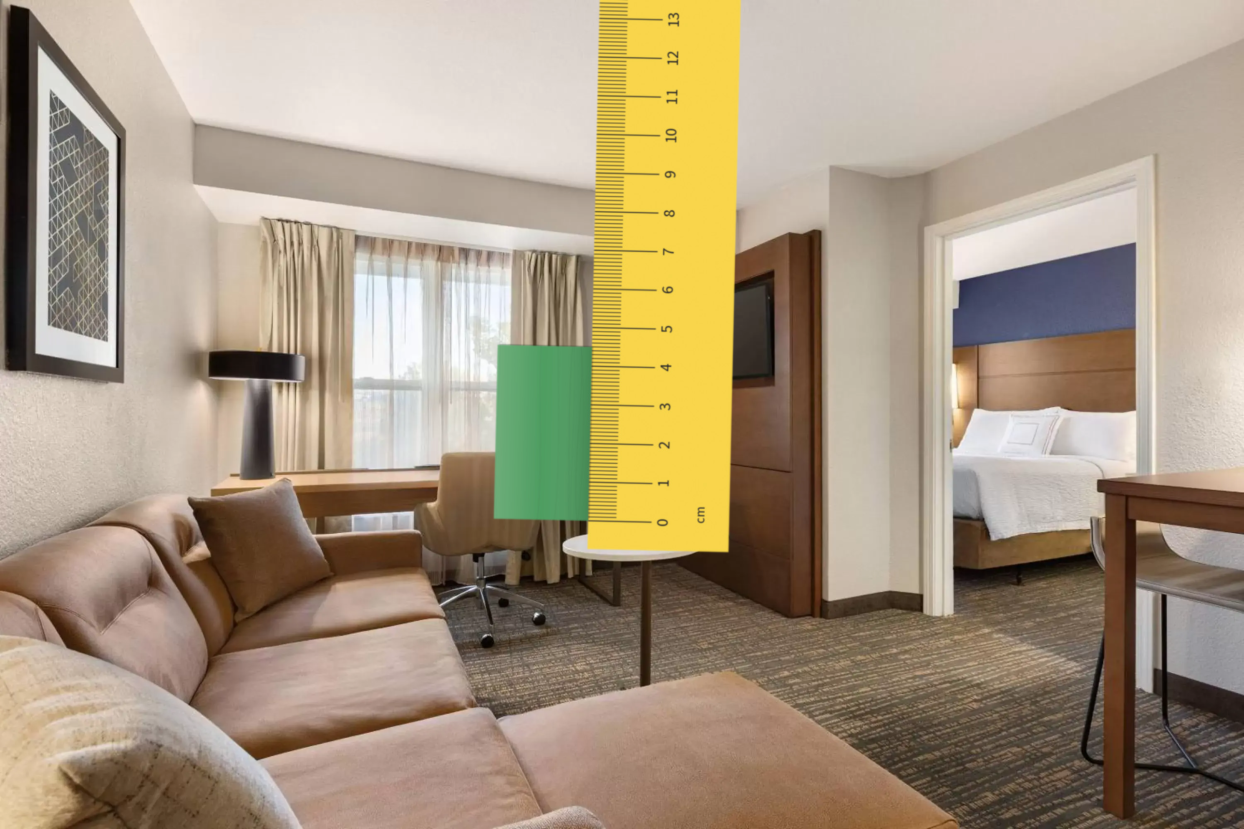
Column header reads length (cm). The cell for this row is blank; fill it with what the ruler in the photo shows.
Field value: 4.5 cm
